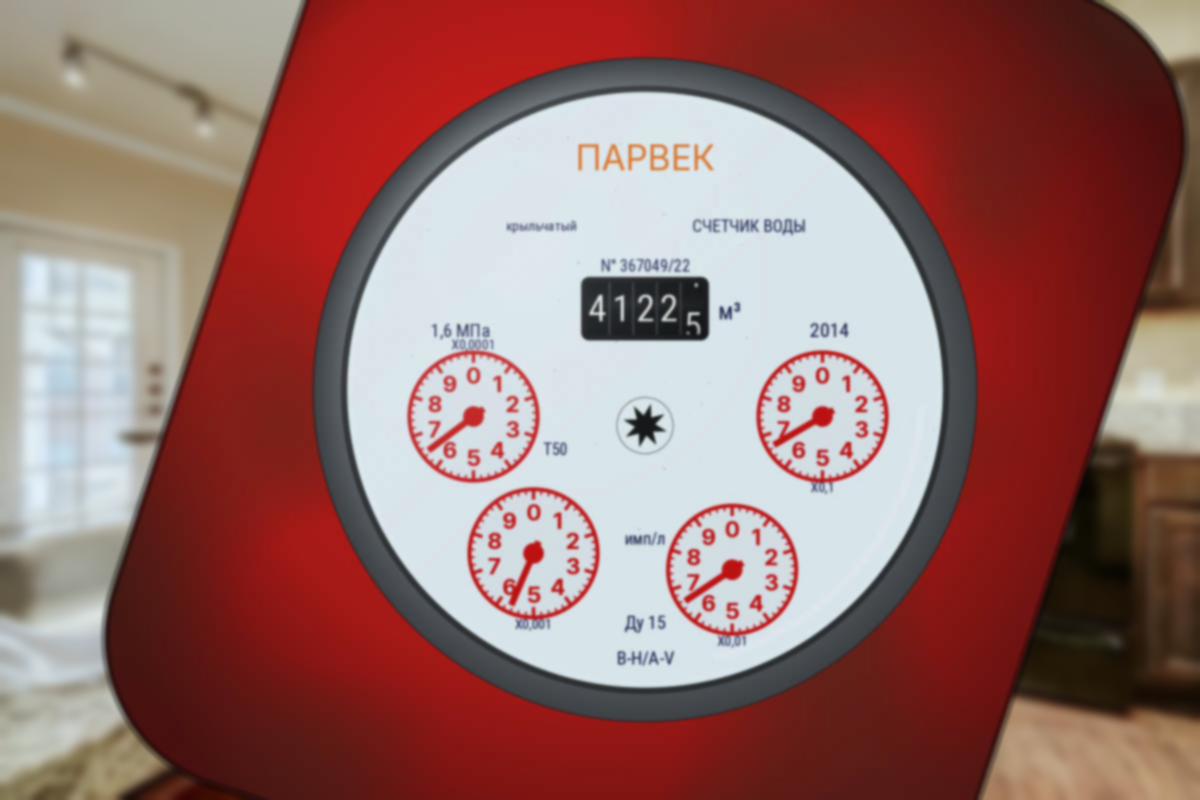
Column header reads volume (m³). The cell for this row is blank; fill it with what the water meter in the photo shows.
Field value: 41224.6656 m³
